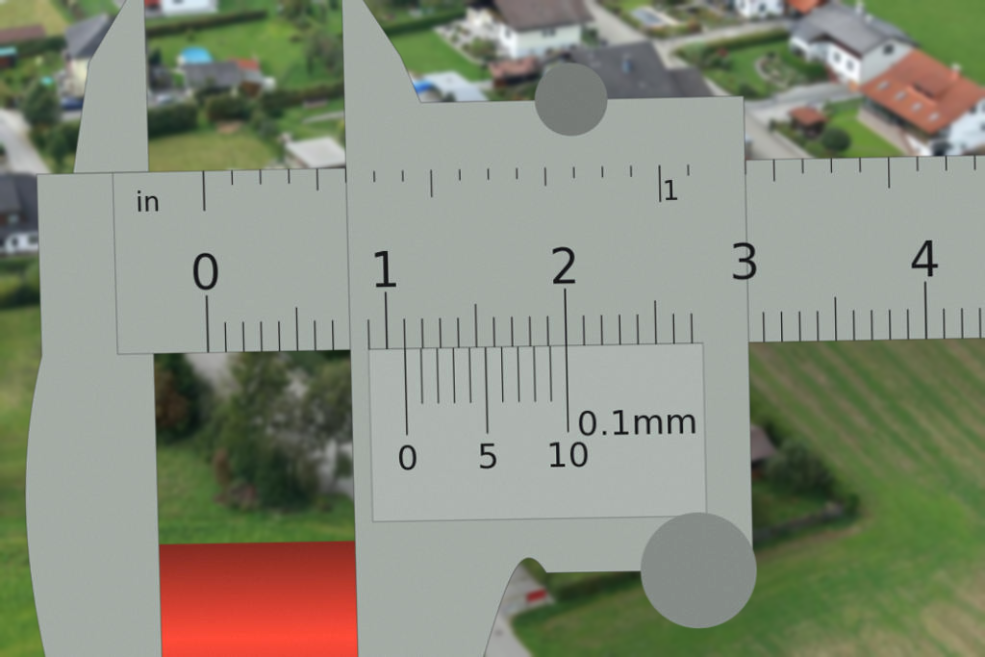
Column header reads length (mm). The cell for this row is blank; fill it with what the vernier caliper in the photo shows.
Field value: 11.0 mm
